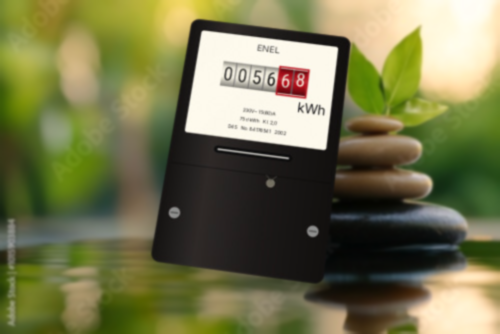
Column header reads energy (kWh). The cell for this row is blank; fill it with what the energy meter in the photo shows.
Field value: 56.68 kWh
